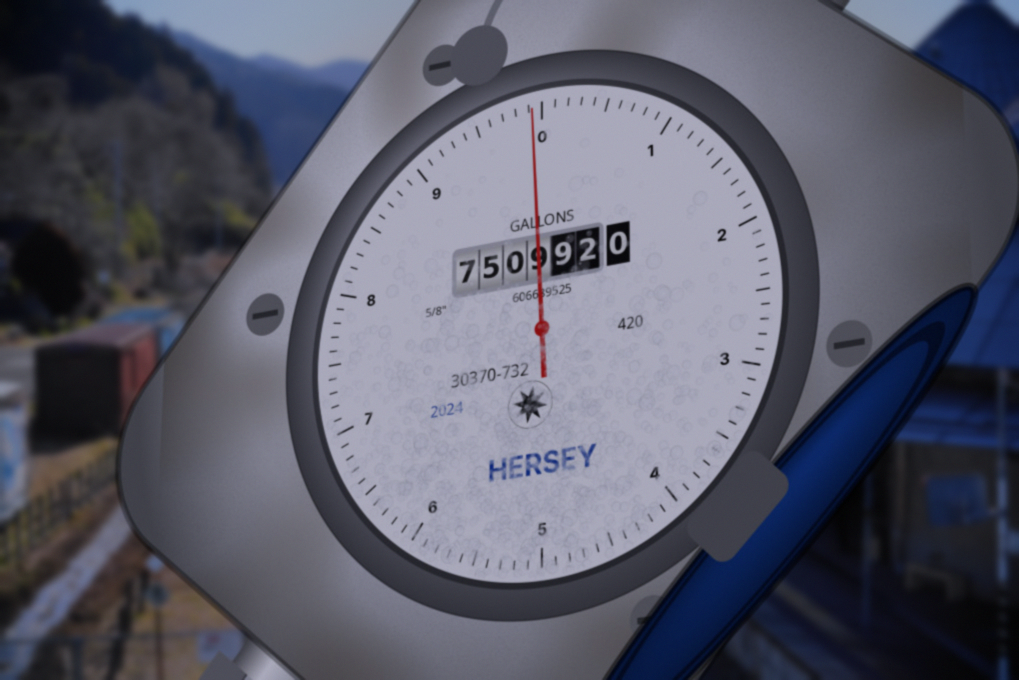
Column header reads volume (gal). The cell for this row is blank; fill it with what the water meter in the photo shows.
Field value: 7509919.9 gal
